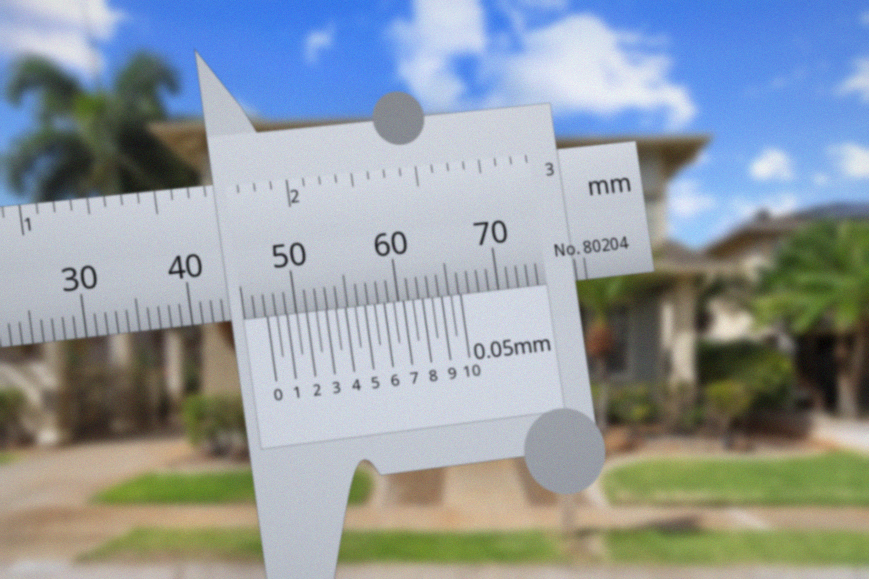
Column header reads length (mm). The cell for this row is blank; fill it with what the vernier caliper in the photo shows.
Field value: 47.2 mm
